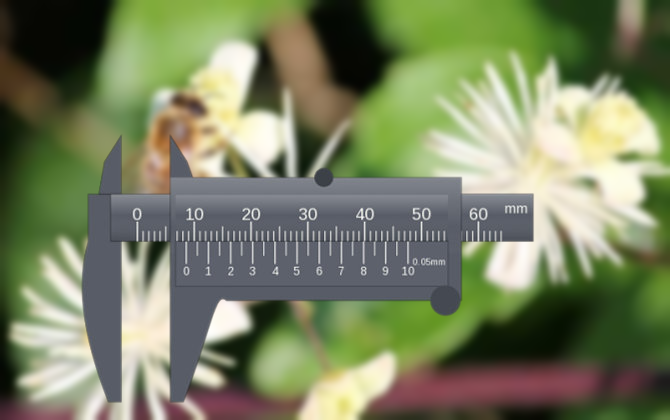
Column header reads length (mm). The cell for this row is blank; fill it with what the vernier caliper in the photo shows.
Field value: 8.6 mm
